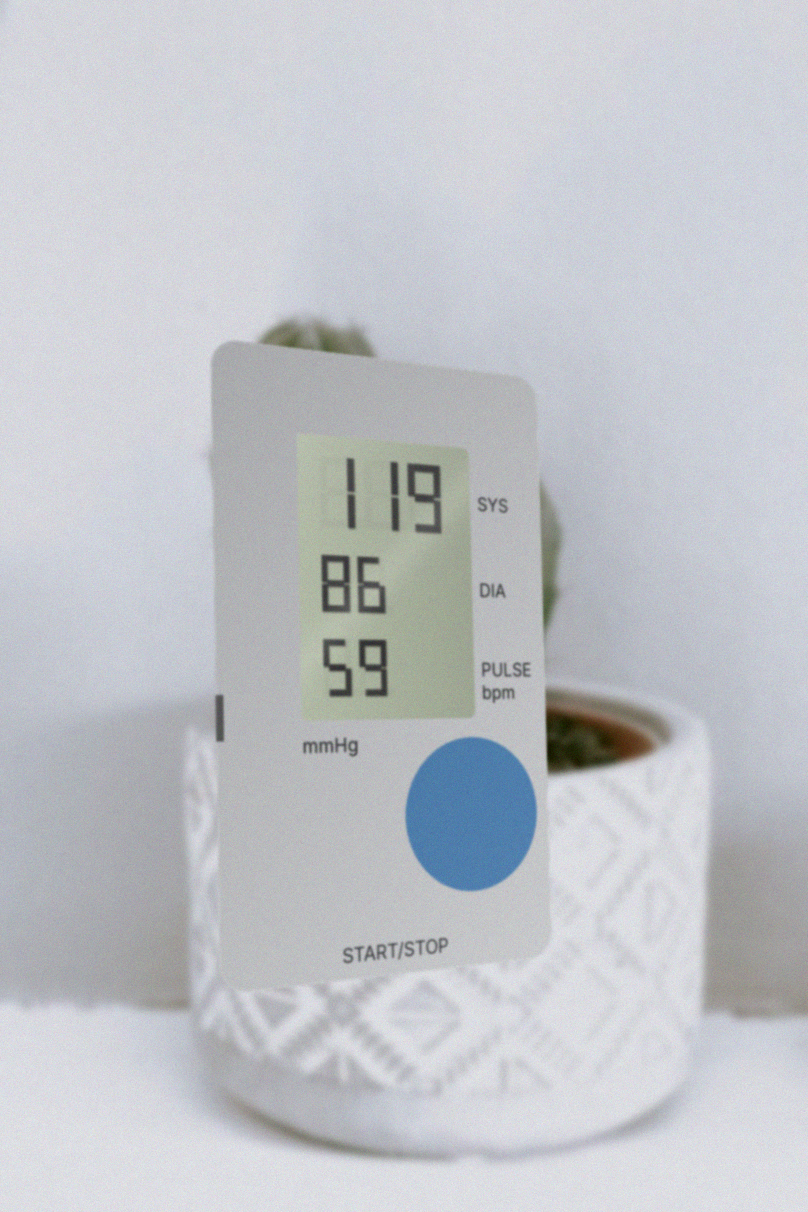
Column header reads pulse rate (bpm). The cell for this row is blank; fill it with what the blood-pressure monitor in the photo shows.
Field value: 59 bpm
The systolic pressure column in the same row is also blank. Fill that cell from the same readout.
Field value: 119 mmHg
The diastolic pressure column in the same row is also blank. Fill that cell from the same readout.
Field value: 86 mmHg
